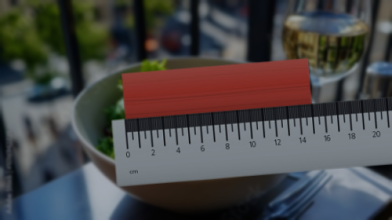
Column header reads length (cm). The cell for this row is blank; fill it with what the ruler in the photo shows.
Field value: 15 cm
